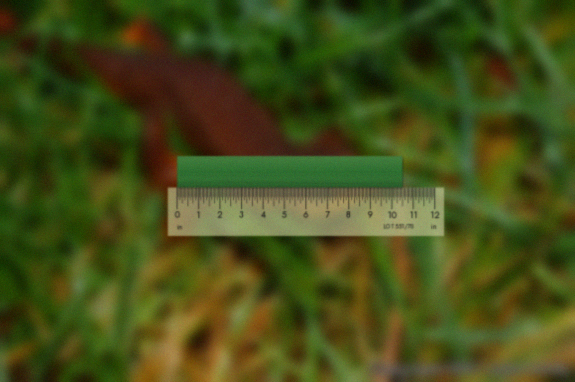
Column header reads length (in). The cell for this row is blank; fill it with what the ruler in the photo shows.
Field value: 10.5 in
